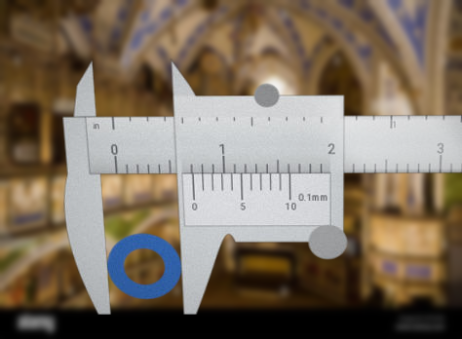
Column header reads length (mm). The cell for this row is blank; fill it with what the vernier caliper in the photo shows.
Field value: 7.1 mm
